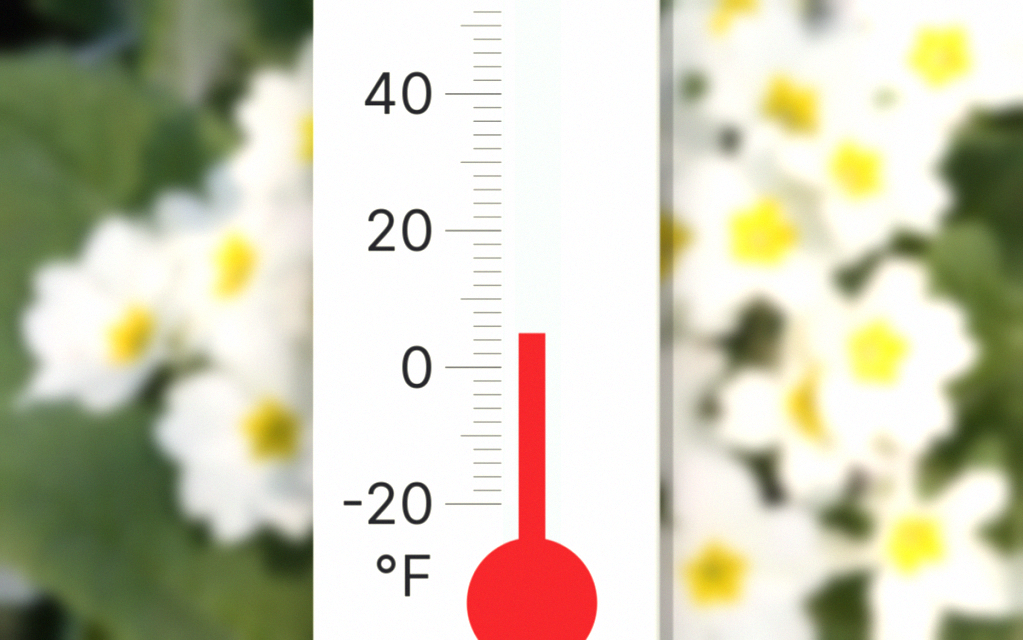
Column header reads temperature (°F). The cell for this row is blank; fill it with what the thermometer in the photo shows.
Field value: 5 °F
